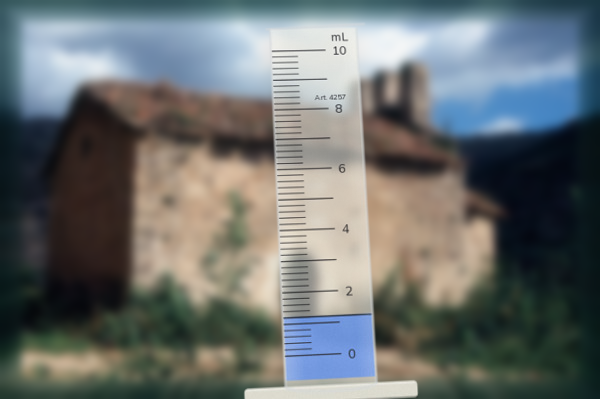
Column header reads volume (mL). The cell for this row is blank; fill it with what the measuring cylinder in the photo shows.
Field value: 1.2 mL
